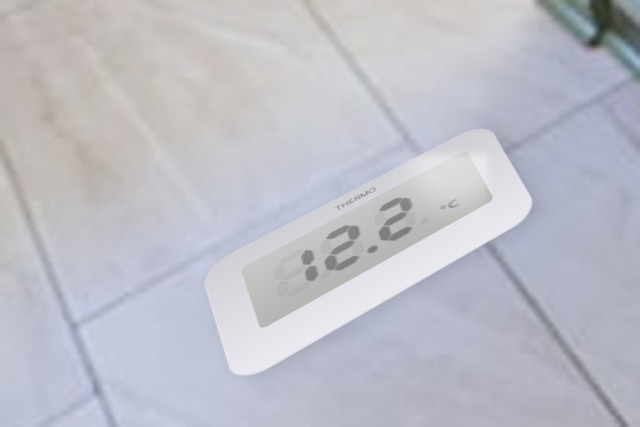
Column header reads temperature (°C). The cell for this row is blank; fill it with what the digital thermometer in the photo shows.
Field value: 12.2 °C
